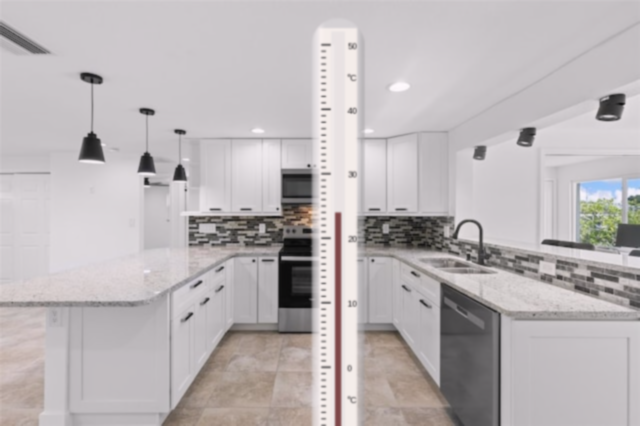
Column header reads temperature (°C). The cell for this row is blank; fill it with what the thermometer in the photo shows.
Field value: 24 °C
